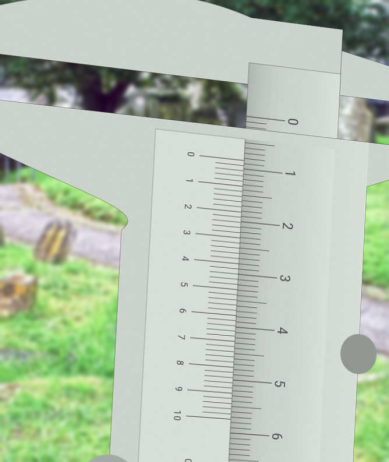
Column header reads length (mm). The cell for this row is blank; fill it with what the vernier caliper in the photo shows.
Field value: 8.4 mm
